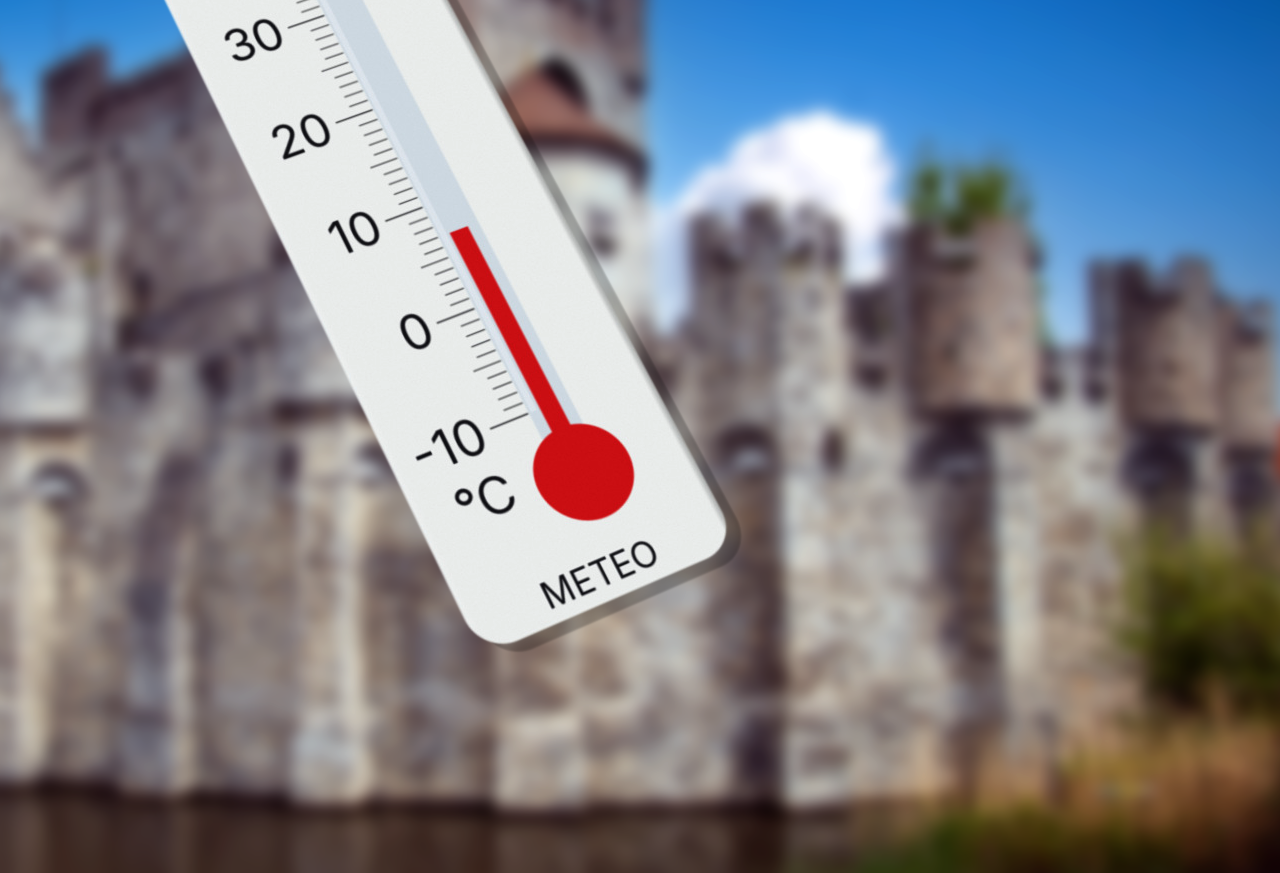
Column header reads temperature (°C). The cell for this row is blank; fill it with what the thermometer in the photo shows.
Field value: 7 °C
